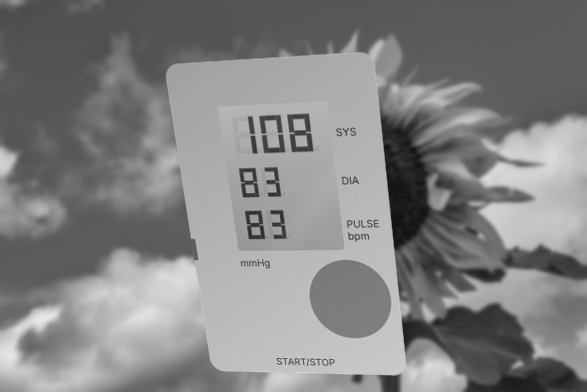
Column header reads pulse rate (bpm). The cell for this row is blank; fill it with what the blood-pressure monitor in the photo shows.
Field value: 83 bpm
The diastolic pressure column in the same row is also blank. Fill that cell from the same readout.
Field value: 83 mmHg
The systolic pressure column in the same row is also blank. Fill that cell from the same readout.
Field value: 108 mmHg
